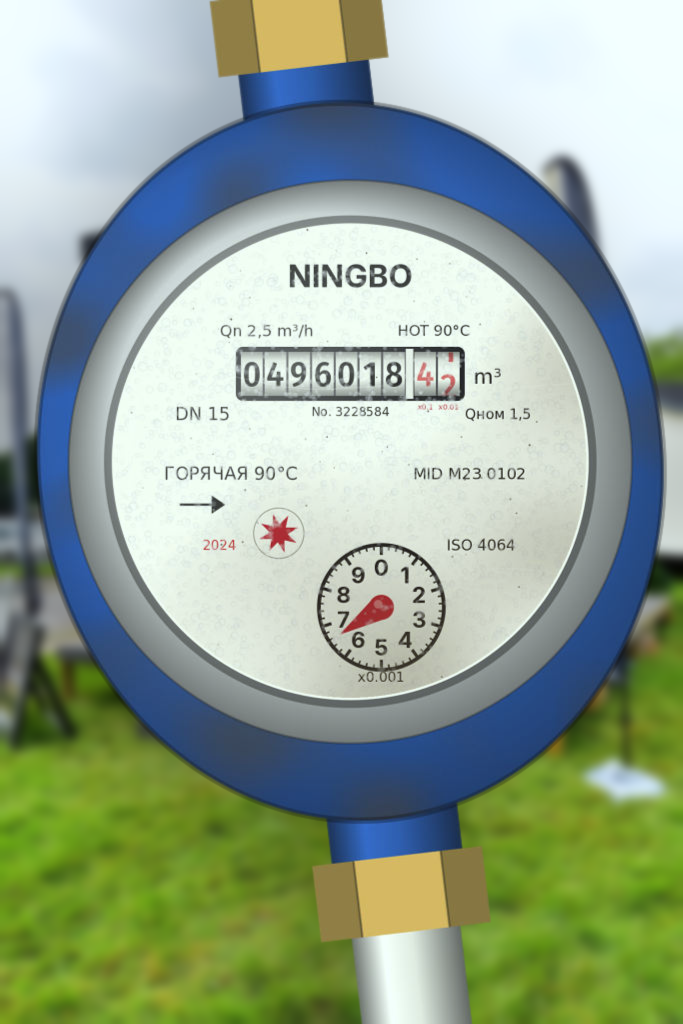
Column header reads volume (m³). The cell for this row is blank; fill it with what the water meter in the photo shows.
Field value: 496018.416 m³
